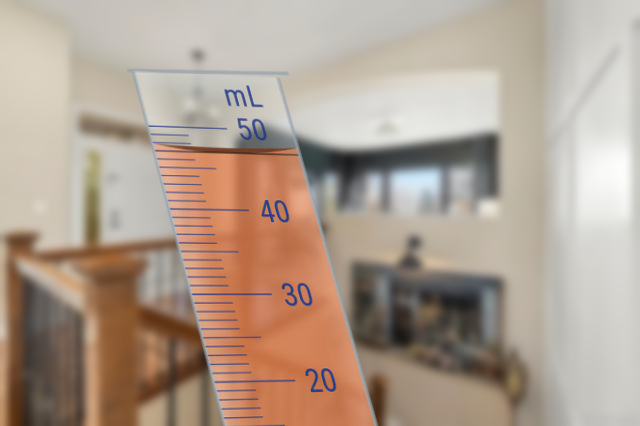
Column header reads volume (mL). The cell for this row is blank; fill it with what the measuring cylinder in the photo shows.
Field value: 47 mL
